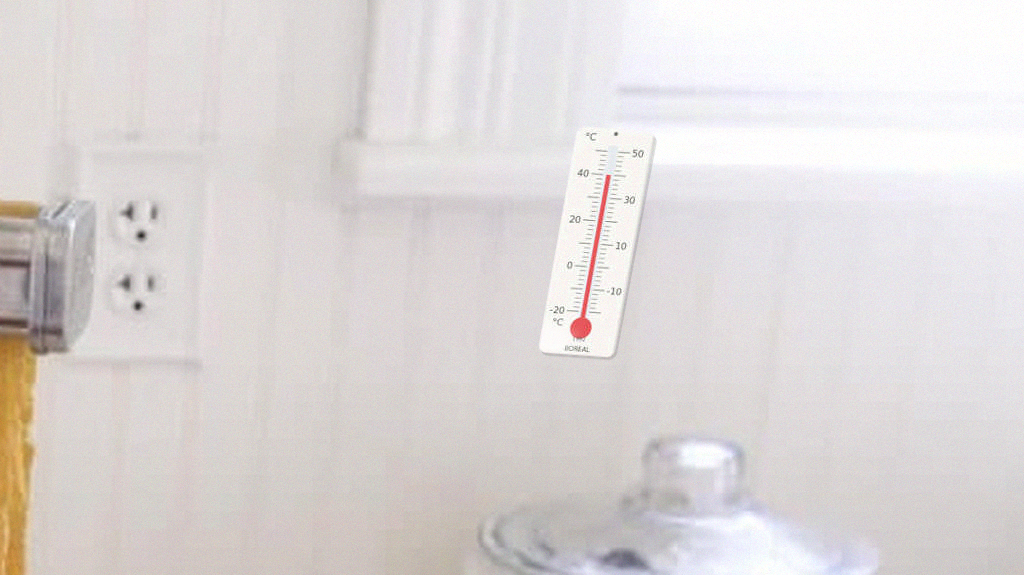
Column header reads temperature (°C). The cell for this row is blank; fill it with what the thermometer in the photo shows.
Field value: 40 °C
